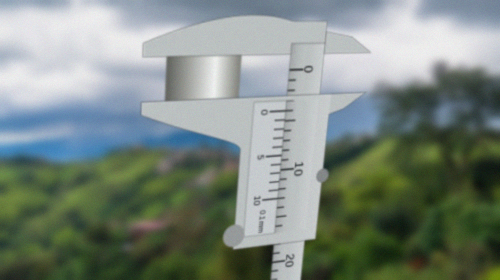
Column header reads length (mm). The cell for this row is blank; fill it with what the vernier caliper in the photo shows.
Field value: 4.0 mm
